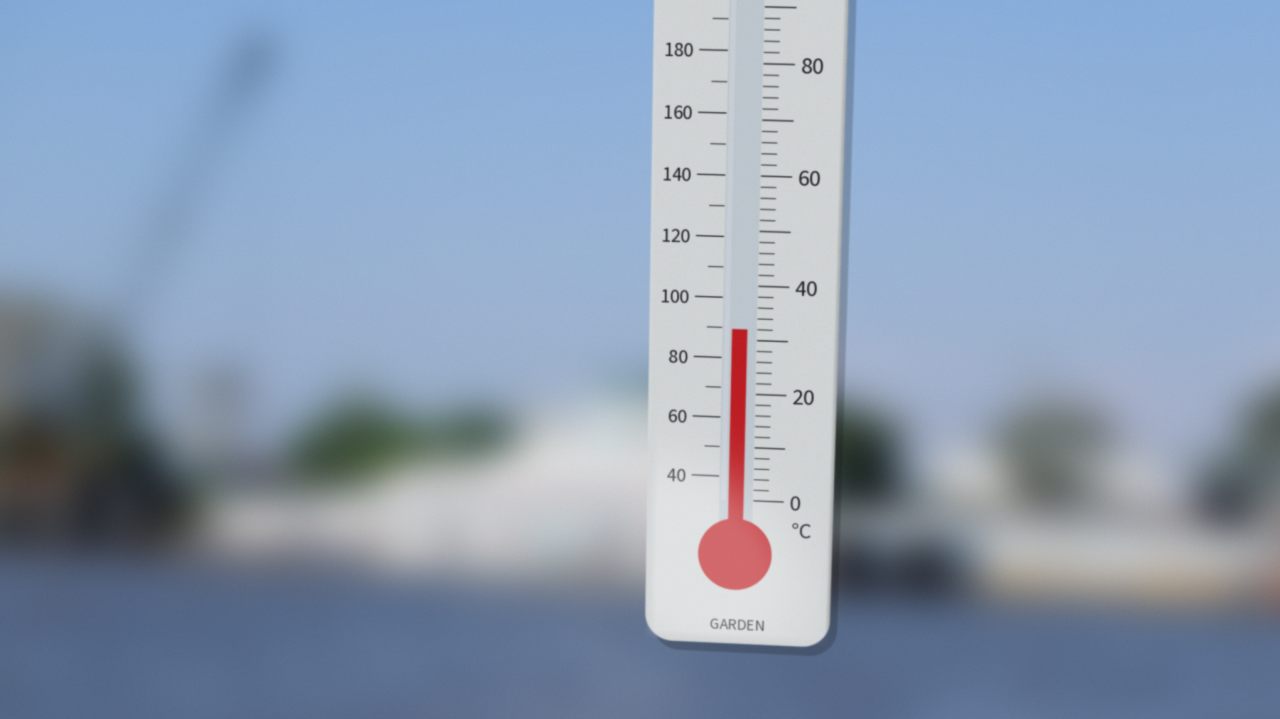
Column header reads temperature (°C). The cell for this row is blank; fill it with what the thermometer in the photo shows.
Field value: 32 °C
